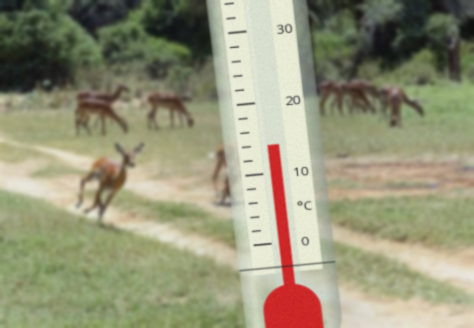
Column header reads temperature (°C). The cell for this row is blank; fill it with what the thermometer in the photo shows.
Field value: 14 °C
